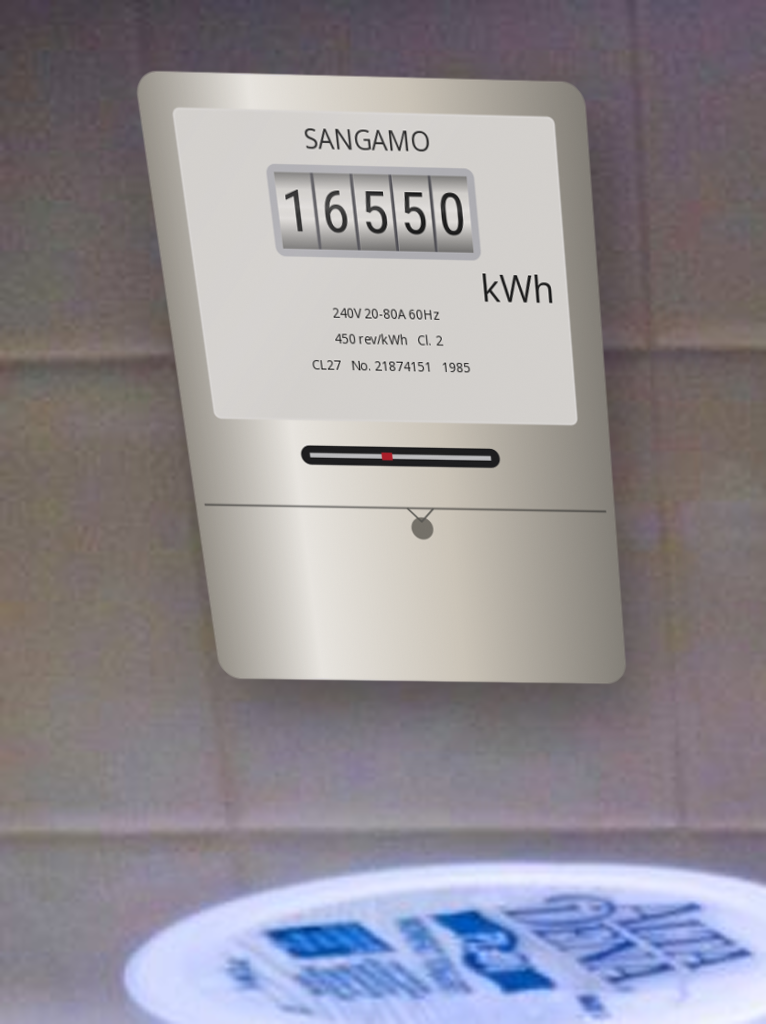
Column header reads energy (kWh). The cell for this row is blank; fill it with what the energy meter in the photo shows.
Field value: 16550 kWh
